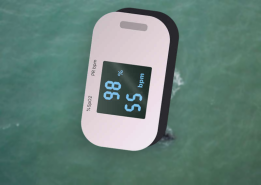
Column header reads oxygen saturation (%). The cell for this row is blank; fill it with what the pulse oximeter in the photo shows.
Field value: 98 %
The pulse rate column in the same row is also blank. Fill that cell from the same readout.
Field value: 55 bpm
